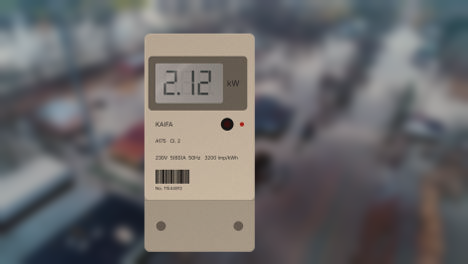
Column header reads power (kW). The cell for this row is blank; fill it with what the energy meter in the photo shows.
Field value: 2.12 kW
